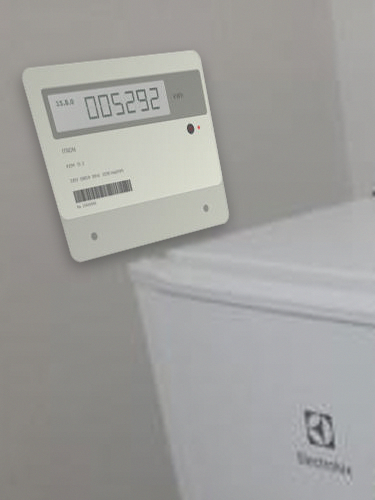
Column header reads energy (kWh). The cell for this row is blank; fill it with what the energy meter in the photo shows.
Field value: 5292 kWh
